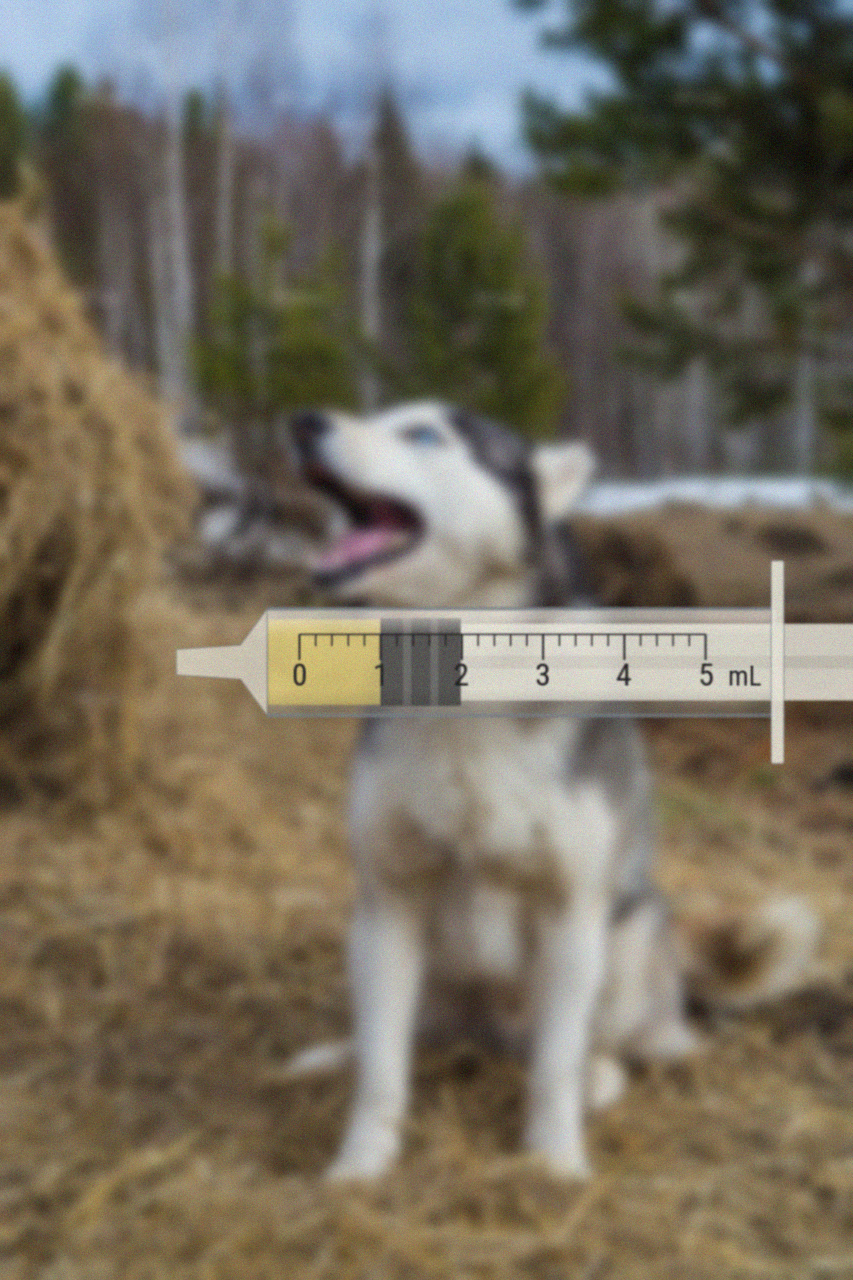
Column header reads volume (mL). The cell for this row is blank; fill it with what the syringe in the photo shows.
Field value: 1 mL
